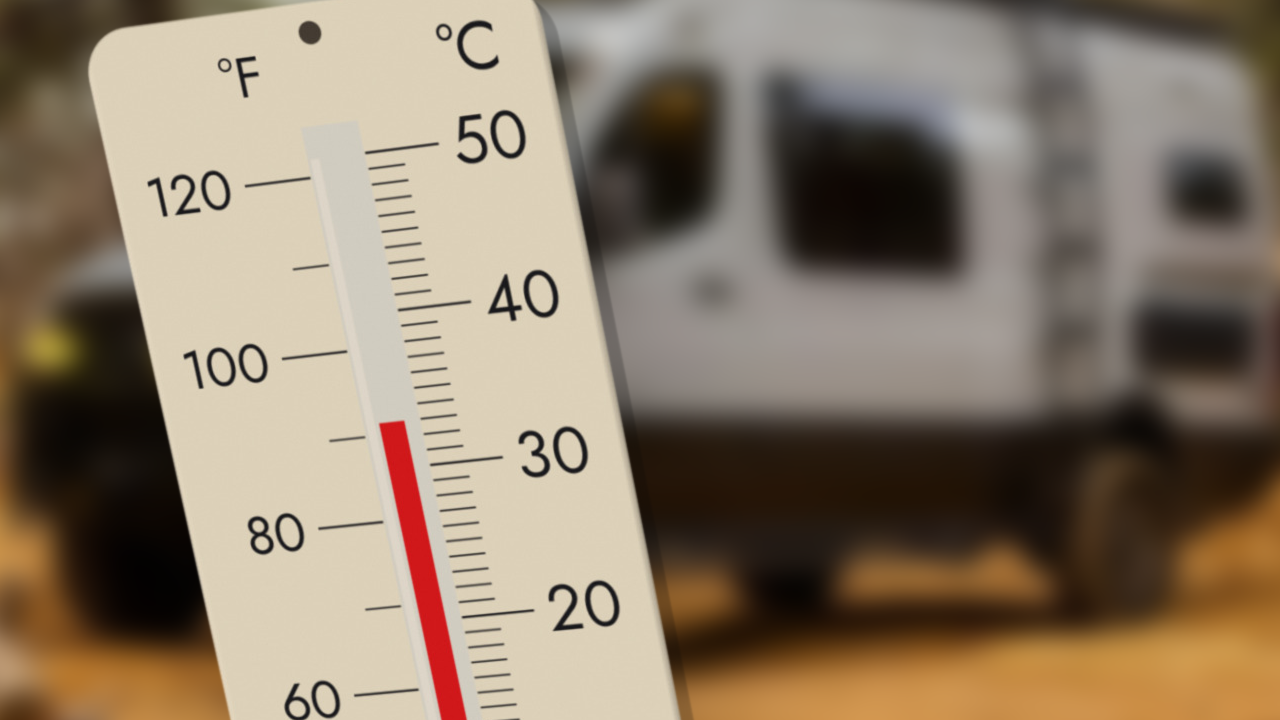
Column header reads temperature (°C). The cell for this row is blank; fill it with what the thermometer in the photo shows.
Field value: 33 °C
